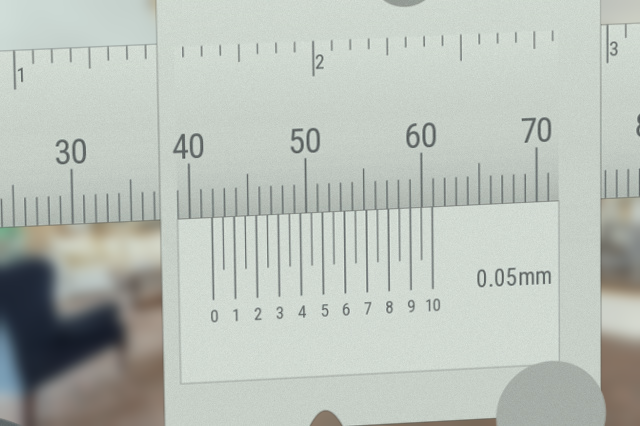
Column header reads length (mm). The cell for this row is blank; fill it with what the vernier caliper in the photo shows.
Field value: 41.9 mm
